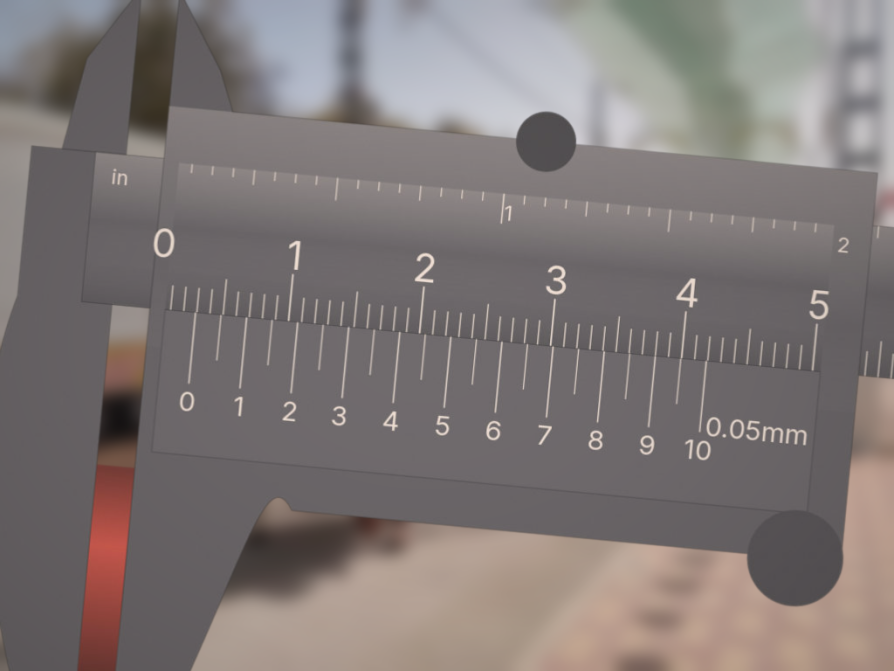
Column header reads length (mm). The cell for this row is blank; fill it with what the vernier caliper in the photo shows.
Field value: 2.9 mm
